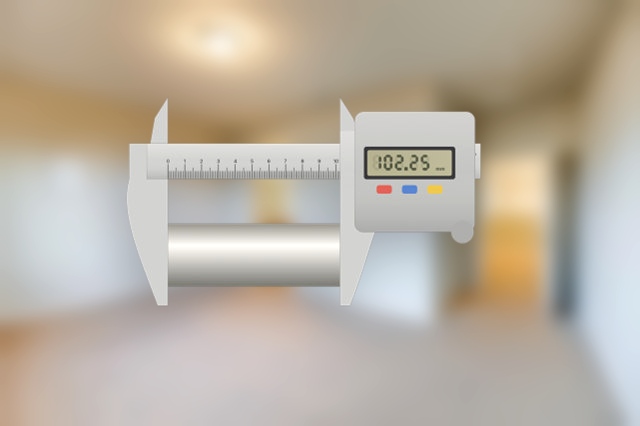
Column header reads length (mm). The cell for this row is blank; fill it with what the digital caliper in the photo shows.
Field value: 102.25 mm
